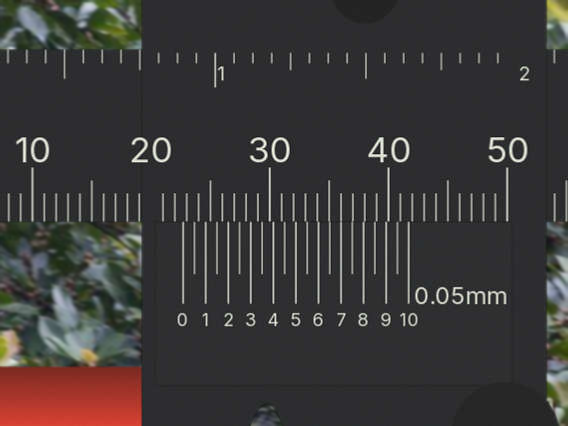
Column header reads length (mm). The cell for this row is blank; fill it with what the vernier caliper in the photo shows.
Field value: 22.7 mm
